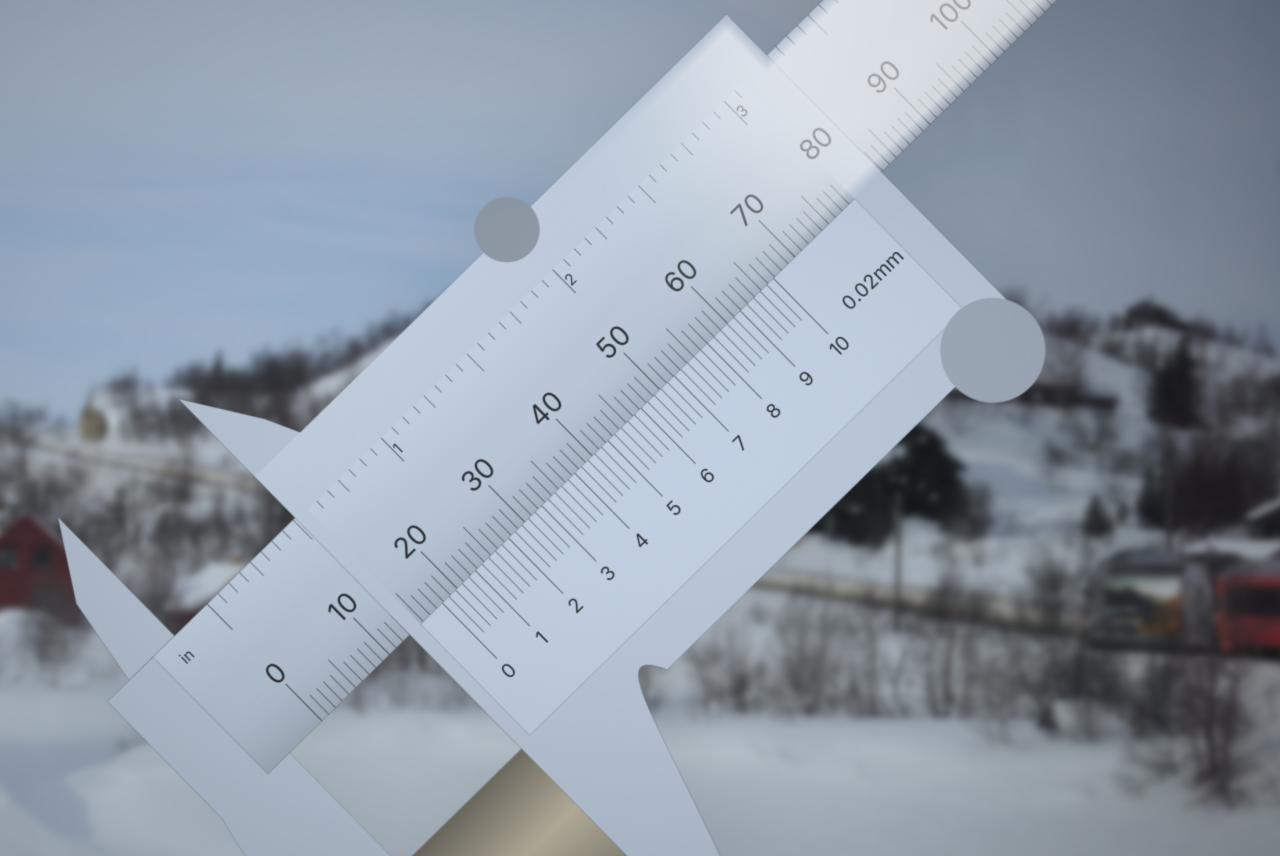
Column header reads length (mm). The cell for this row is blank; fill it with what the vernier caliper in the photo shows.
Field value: 17.8 mm
